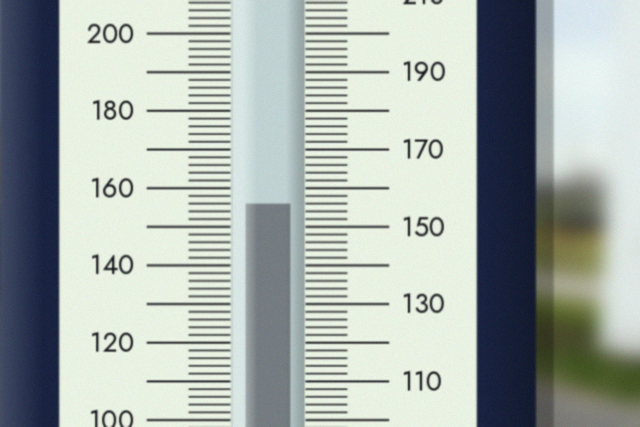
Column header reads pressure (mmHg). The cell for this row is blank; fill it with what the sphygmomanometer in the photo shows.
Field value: 156 mmHg
